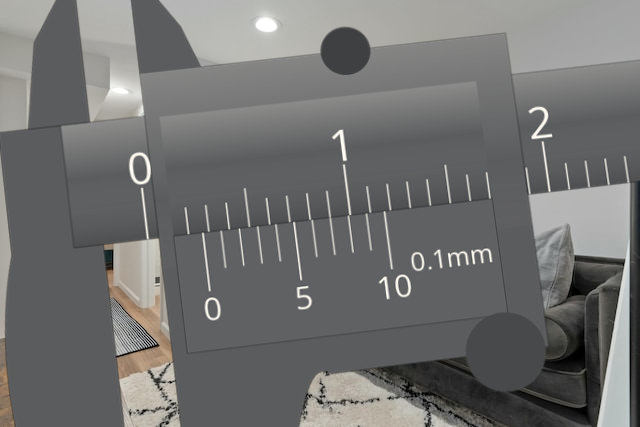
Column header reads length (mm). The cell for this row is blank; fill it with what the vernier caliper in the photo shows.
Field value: 2.7 mm
